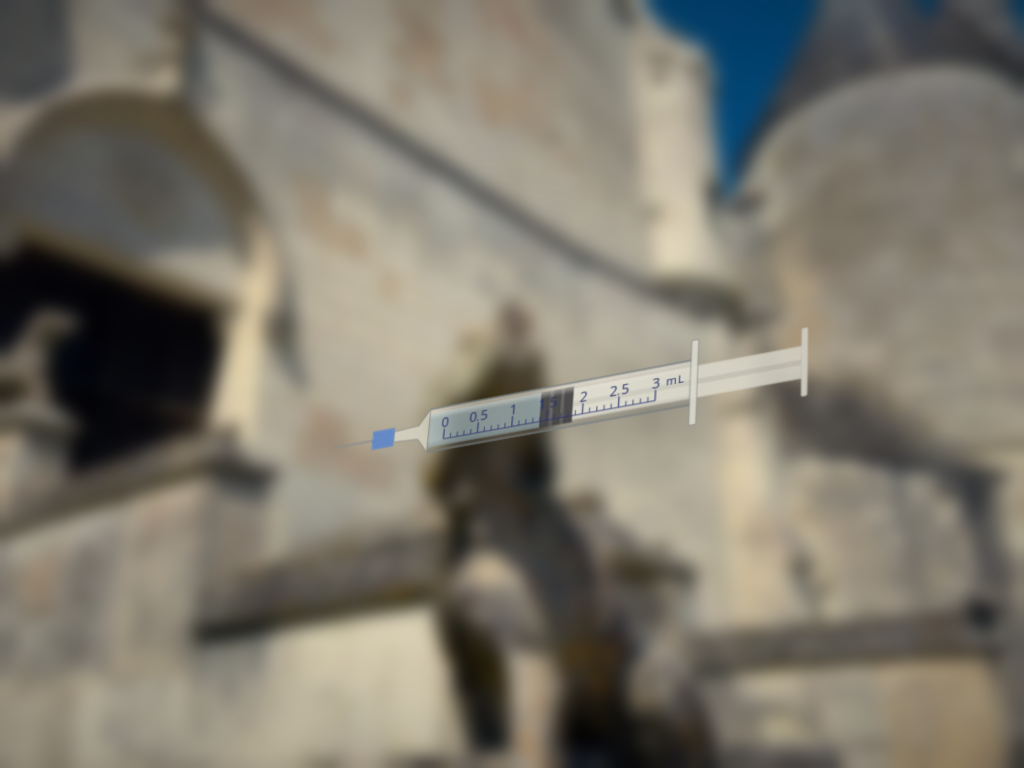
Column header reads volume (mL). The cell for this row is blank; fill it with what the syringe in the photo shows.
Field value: 1.4 mL
